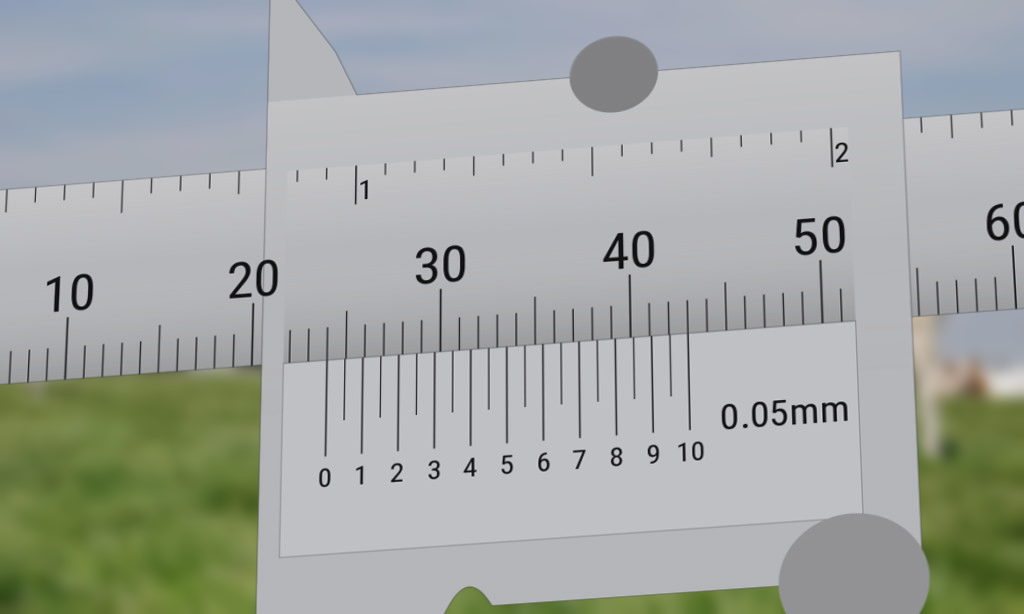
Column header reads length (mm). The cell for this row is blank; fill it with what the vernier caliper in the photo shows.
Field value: 24.0 mm
